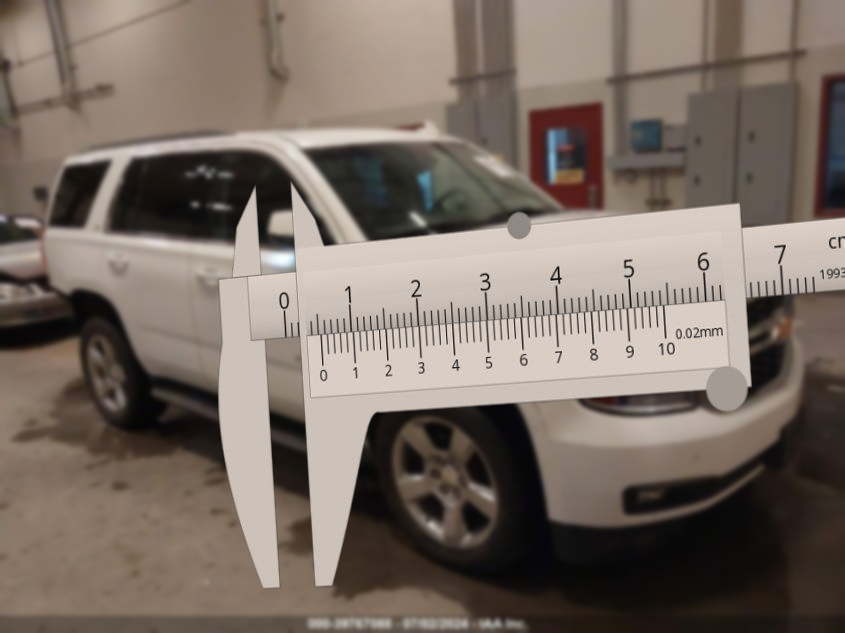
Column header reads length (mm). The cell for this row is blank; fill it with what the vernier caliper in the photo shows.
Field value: 5.4 mm
